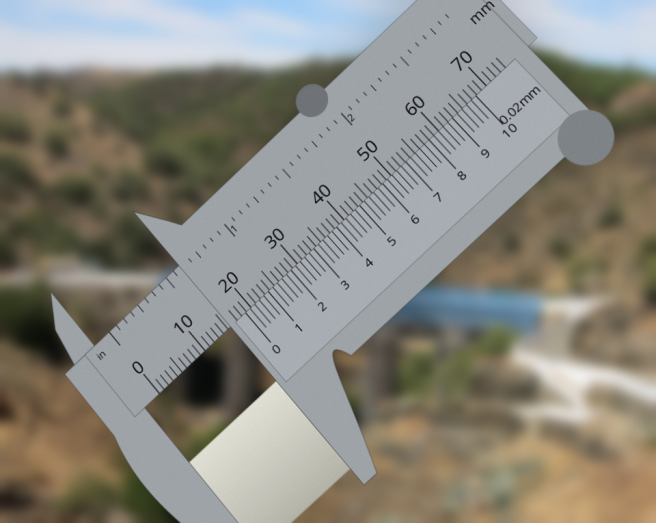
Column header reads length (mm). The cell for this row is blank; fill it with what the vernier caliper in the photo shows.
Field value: 18.8 mm
